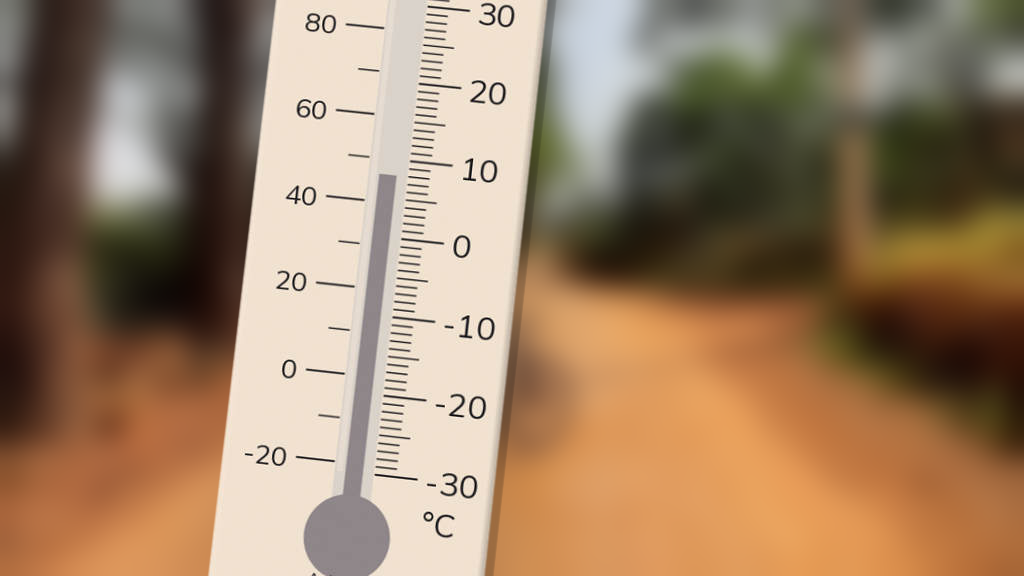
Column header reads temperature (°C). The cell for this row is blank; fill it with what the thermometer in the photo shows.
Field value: 8 °C
